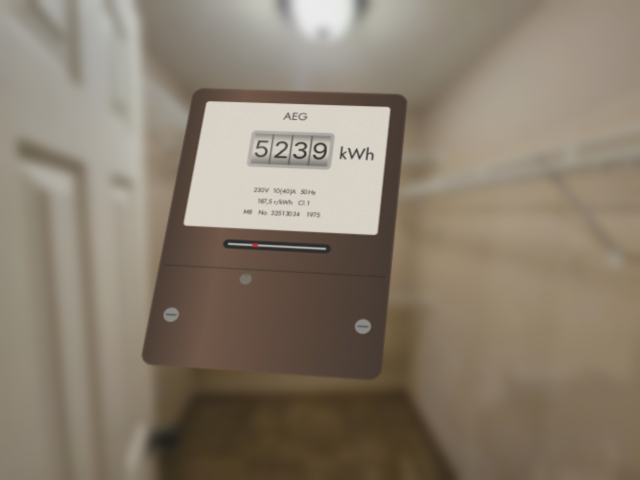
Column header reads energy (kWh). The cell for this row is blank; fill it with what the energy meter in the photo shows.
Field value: 5239 kWh
